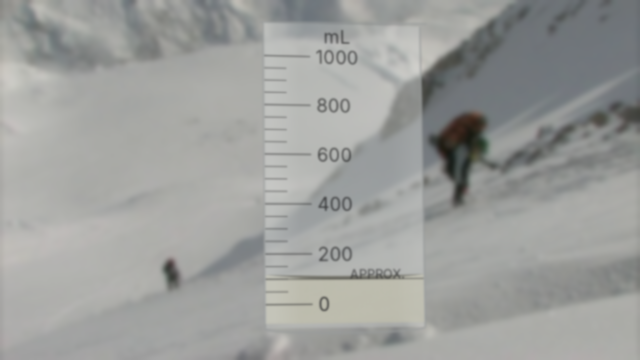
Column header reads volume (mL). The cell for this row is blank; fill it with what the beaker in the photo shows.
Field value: 100 mL
